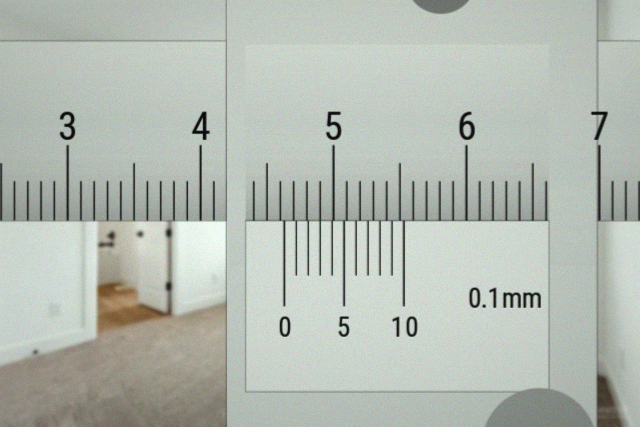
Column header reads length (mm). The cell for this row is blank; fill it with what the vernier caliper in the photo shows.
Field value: 46.3 mm
